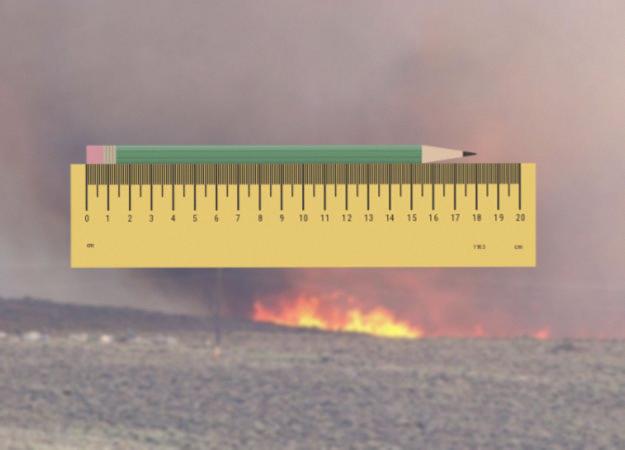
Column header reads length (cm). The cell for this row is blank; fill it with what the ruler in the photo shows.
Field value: 18 cm
